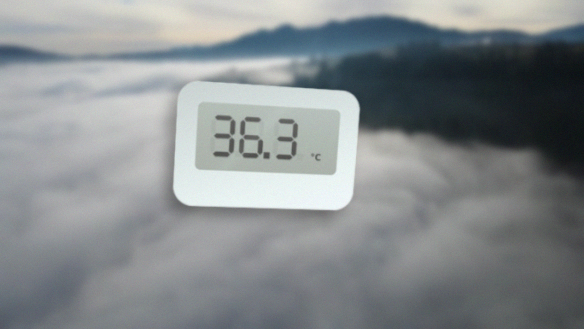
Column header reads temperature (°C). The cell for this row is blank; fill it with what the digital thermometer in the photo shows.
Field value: 36.3 °C
